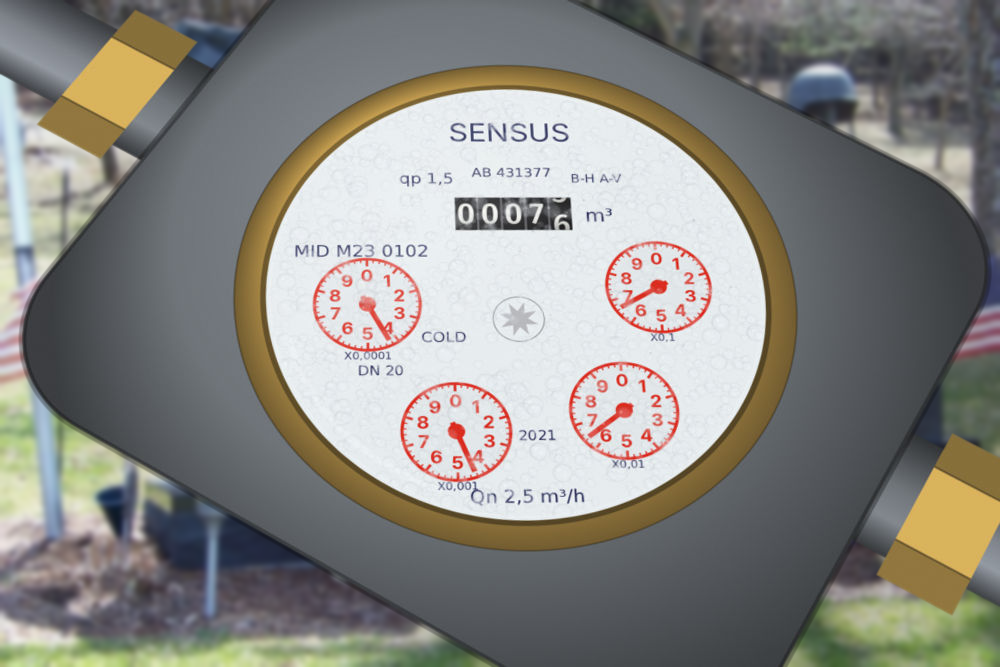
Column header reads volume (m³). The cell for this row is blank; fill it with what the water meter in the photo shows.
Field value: 75.6644 m³
